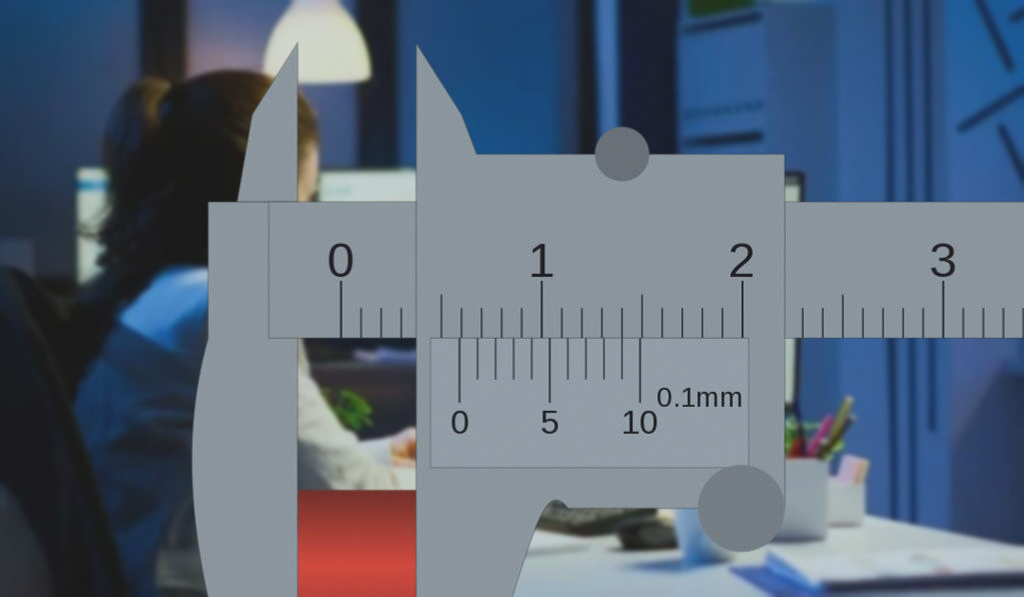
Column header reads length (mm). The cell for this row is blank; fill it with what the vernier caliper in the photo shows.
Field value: 5.9 mm
